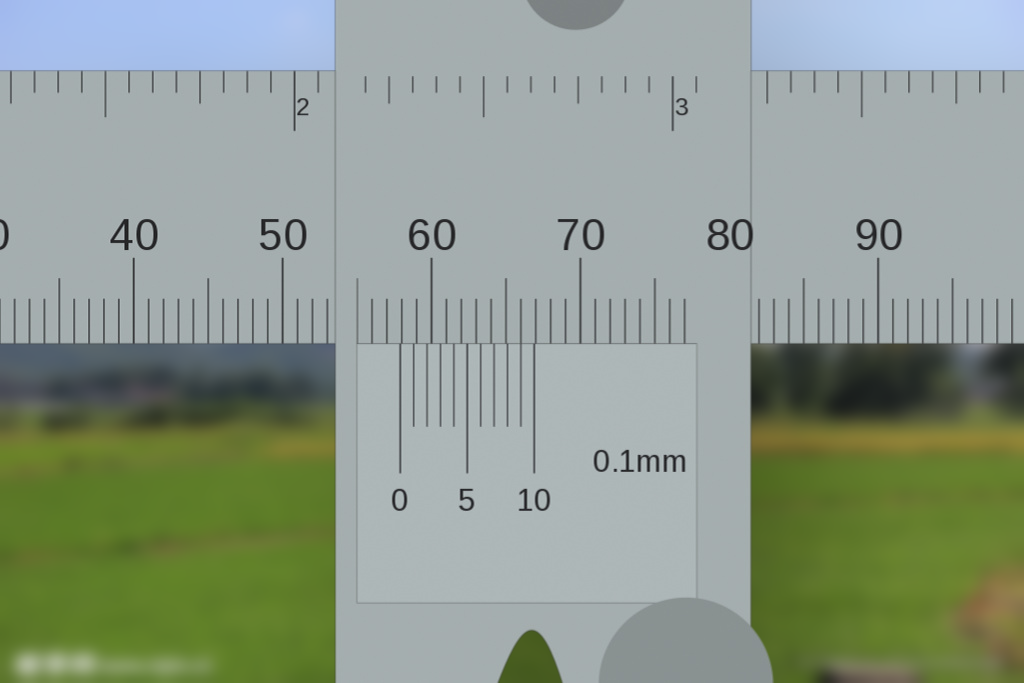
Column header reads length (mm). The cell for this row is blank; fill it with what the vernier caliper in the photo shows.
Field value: 57.9 mm
